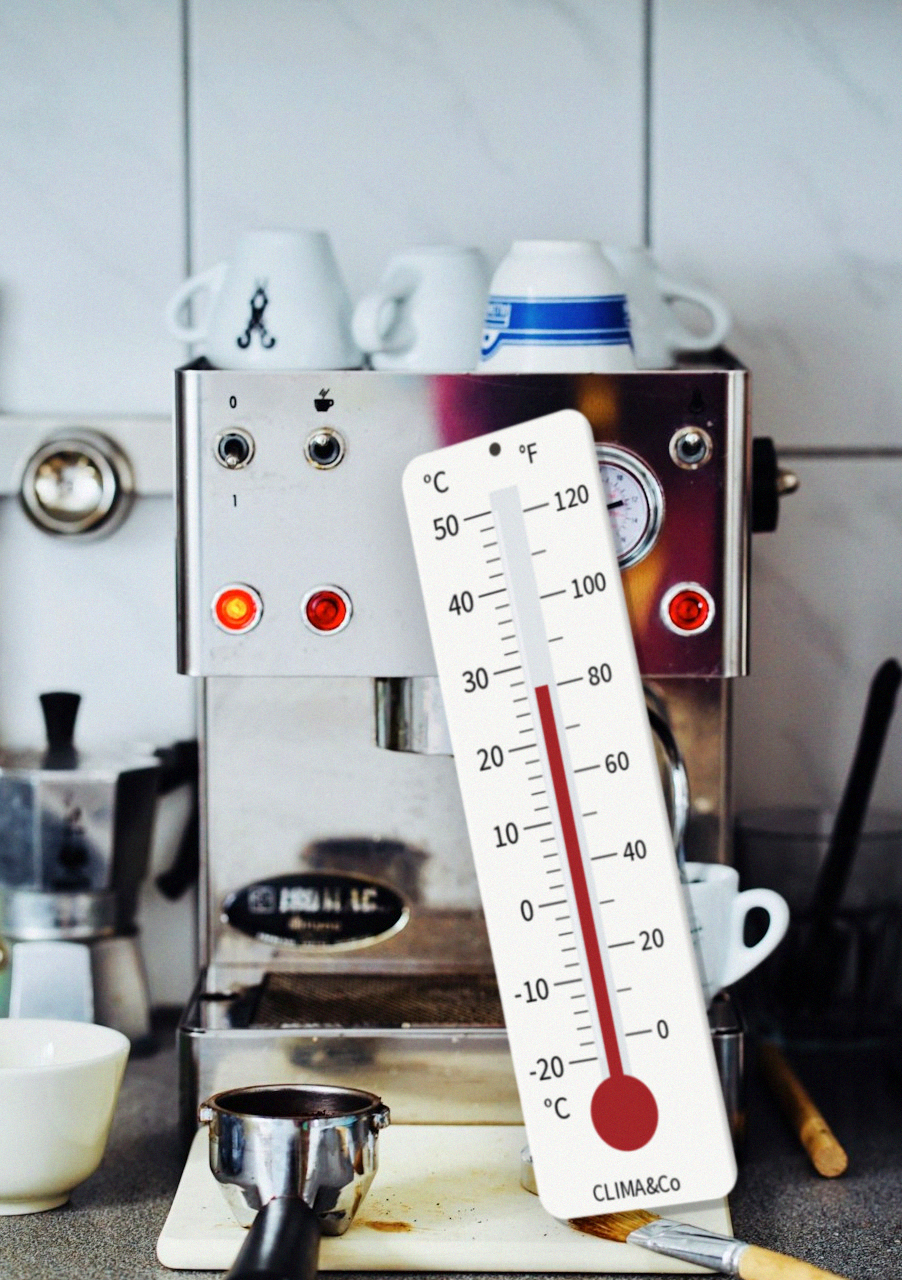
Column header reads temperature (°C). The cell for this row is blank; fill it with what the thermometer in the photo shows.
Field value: 27 °C
